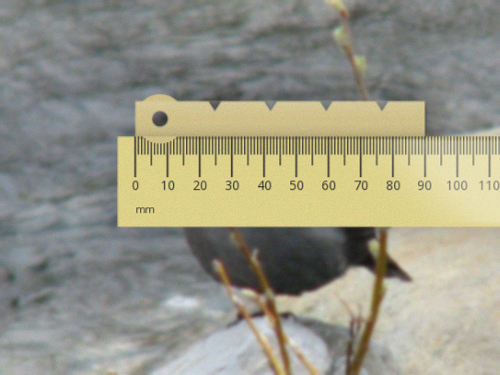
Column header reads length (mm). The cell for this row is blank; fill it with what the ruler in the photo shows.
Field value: 90 mm
